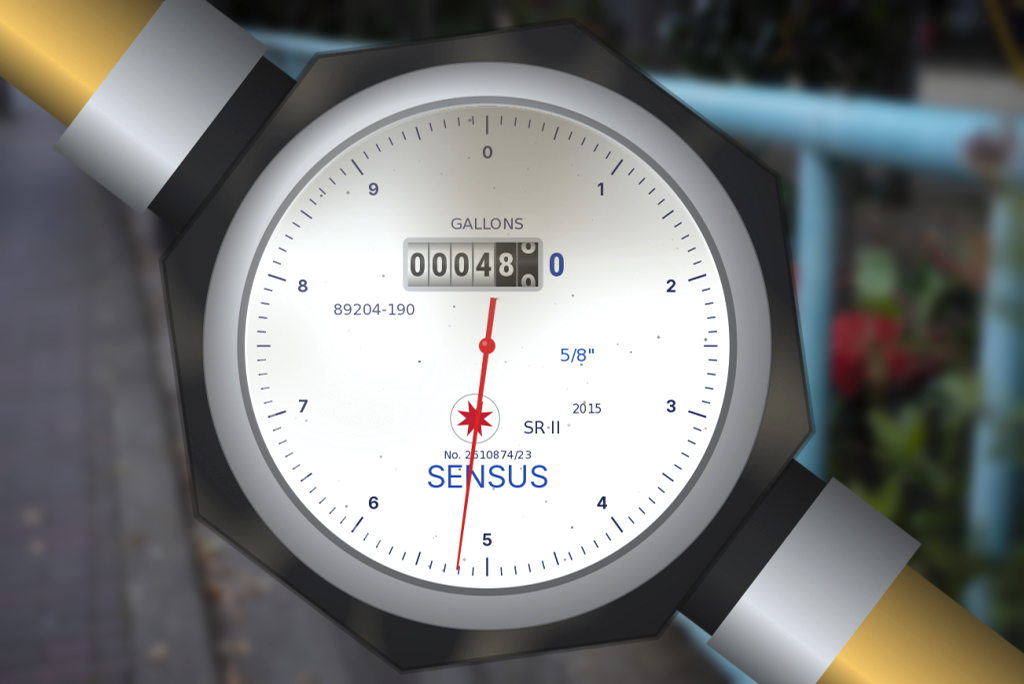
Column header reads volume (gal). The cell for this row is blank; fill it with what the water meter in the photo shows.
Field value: 4885.2 gal
